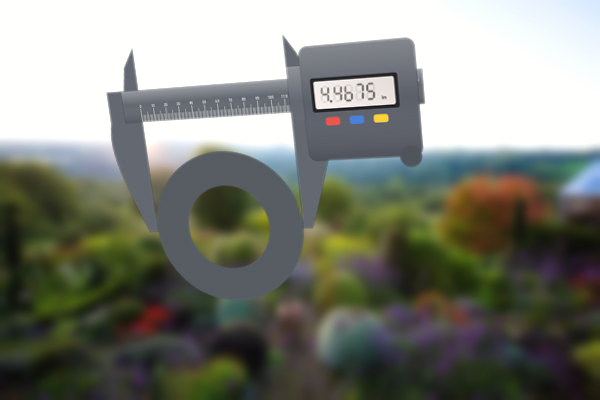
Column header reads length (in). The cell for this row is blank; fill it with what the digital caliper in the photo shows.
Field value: 4.4675 in
